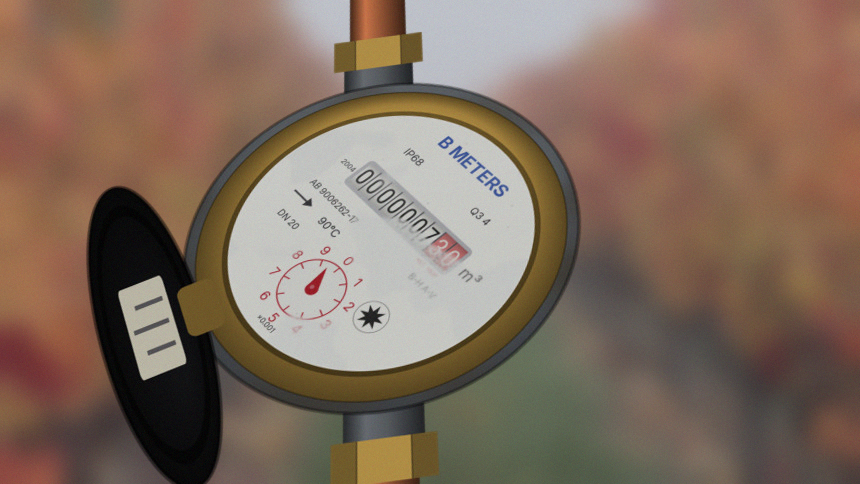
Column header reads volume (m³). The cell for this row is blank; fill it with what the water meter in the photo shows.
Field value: 7.299 m³
